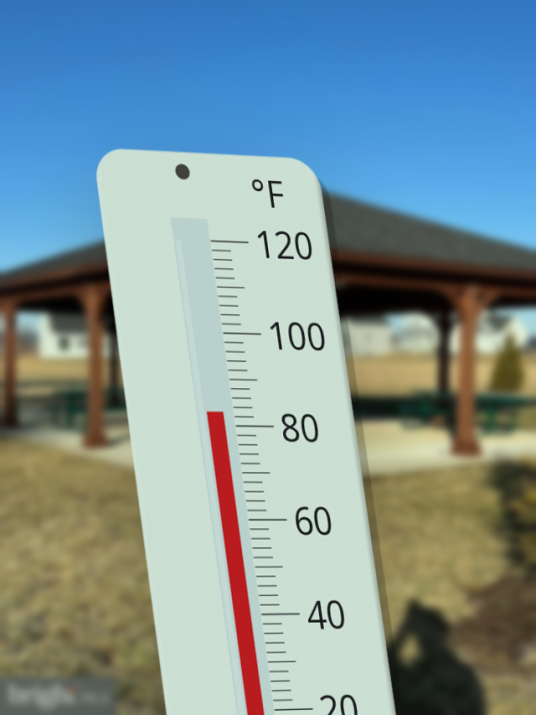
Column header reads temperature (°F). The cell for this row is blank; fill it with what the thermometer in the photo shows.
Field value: 83 °F
